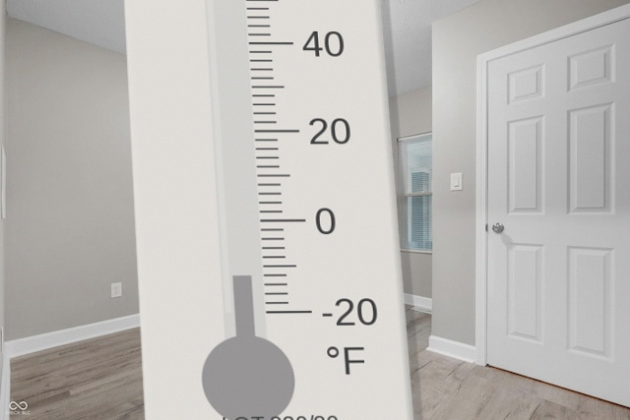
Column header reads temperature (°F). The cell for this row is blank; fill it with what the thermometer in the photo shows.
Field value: -12 °F
